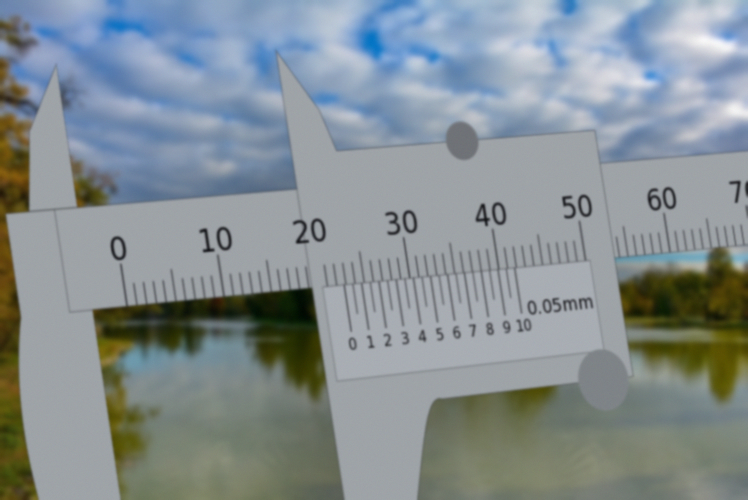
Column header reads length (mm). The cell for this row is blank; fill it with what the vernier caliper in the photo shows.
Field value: 22.8 mm
